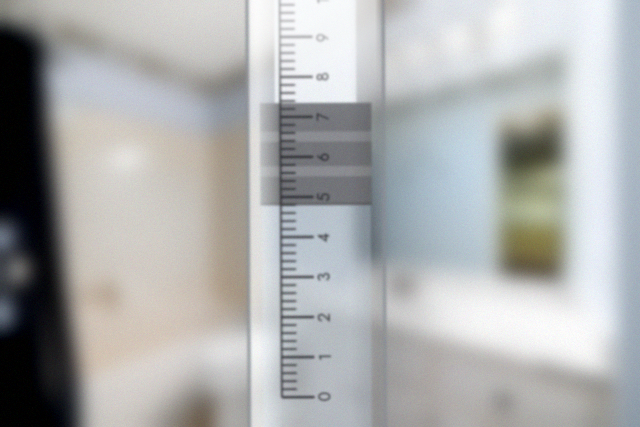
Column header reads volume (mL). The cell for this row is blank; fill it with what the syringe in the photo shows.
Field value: 4.8 mL
